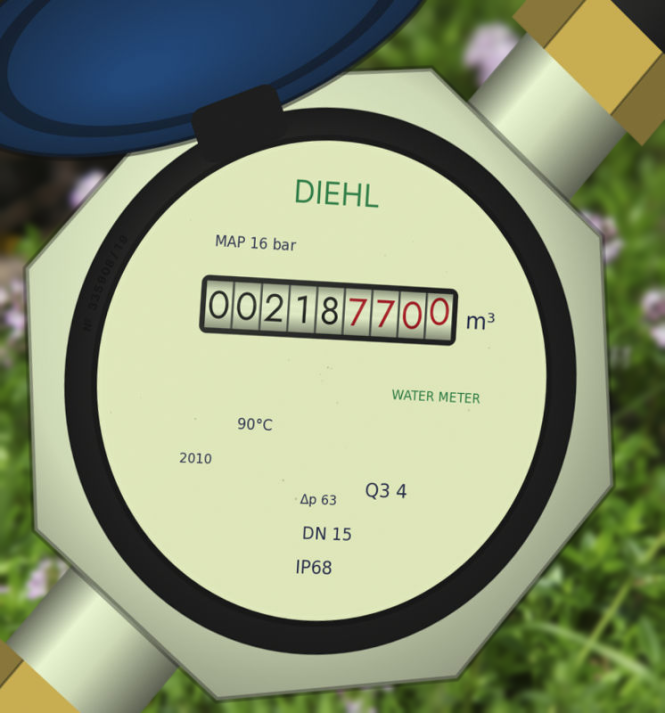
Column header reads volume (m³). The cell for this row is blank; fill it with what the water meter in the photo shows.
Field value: 218.7700 m³
